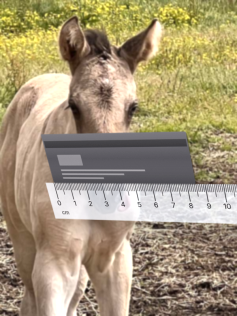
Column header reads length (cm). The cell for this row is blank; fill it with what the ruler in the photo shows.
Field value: 8.5 cm
